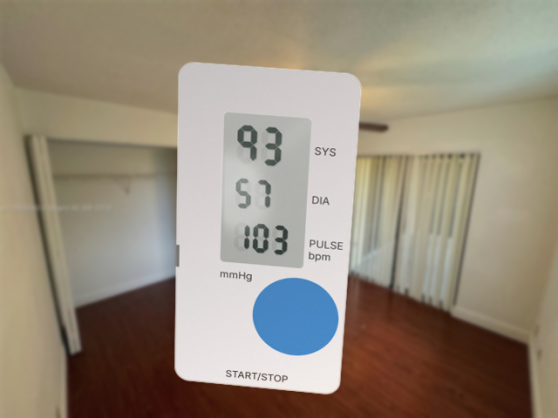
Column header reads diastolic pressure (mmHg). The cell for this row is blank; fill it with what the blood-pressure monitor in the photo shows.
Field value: 57 mmHg
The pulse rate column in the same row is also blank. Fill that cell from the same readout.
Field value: 103 bpm
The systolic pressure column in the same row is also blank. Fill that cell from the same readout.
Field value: 93 mmHg
